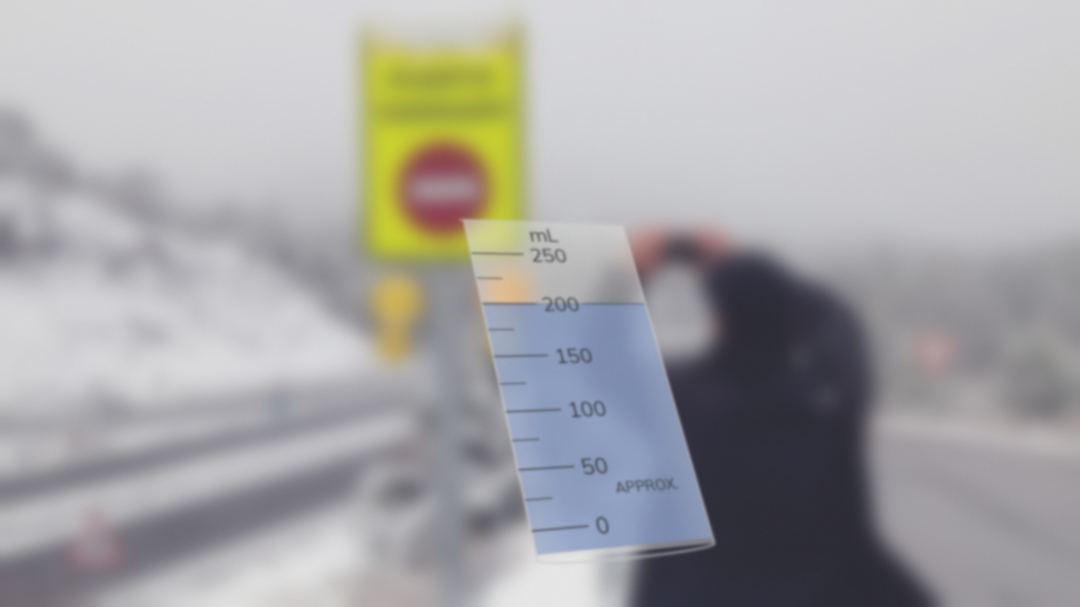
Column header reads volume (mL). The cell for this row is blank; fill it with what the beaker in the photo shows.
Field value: 200 mL
